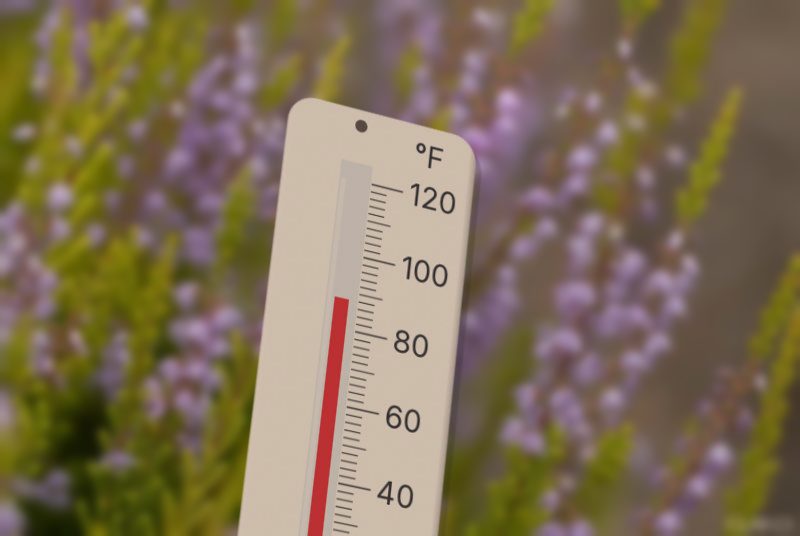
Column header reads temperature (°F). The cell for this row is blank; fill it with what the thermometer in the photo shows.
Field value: 88 °F
